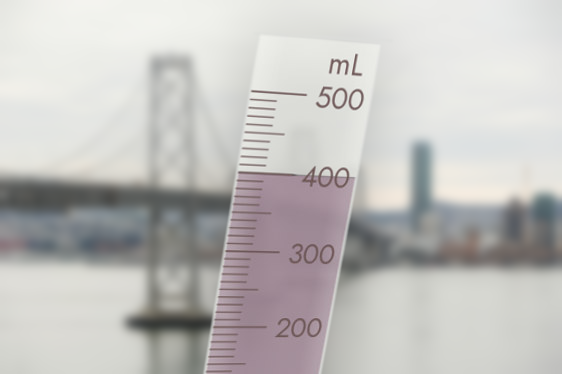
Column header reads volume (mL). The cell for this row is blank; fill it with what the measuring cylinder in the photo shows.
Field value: 400 mL
